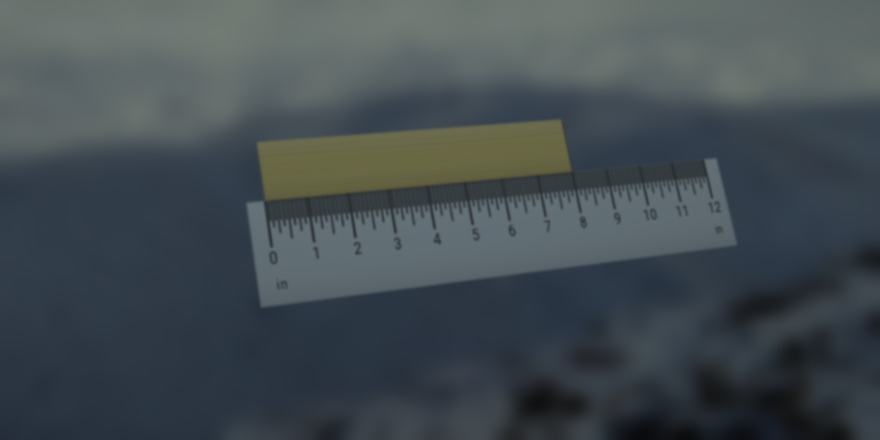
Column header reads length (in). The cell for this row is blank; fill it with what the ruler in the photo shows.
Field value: 8 in
